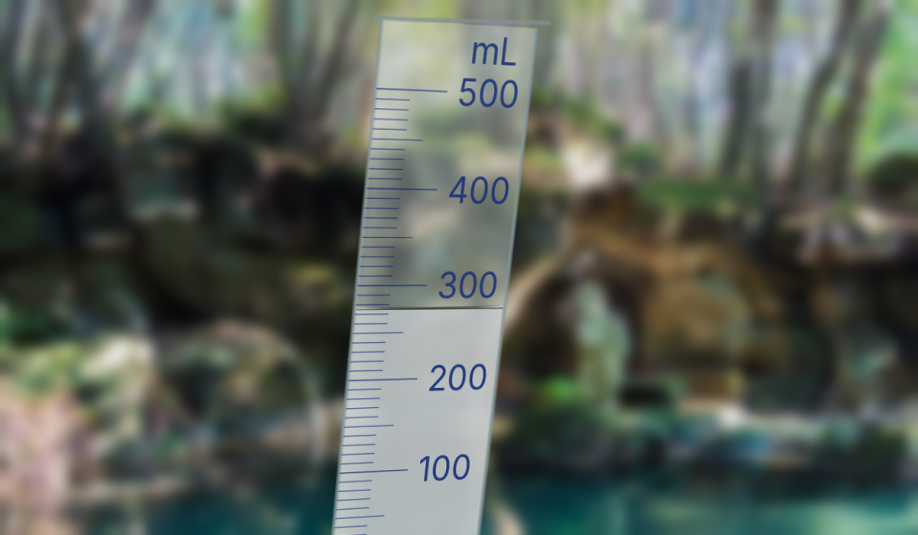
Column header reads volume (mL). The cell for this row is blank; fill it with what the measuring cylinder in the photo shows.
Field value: 275 mL
